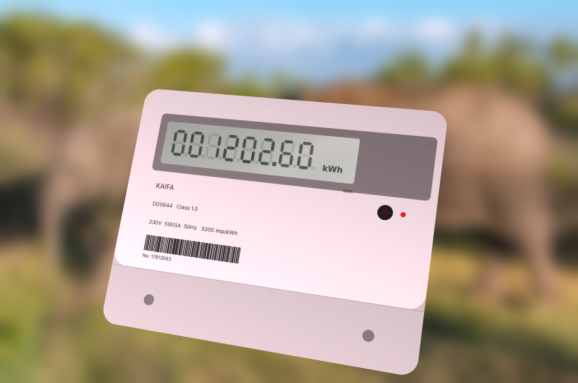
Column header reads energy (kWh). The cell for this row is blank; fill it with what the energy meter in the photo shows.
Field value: 1202.60 kWh
